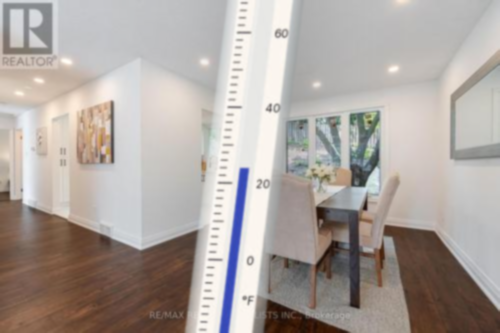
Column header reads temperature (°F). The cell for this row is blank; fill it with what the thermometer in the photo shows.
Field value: 24 °F
